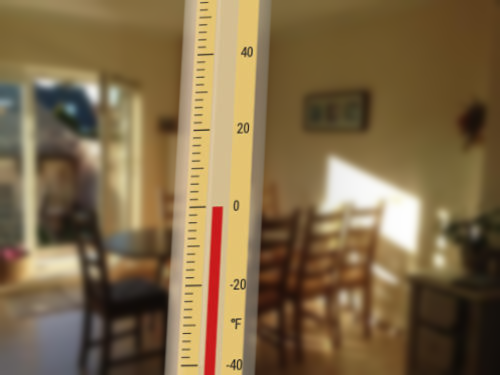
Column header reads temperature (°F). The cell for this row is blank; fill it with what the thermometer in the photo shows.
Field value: 0 °F
